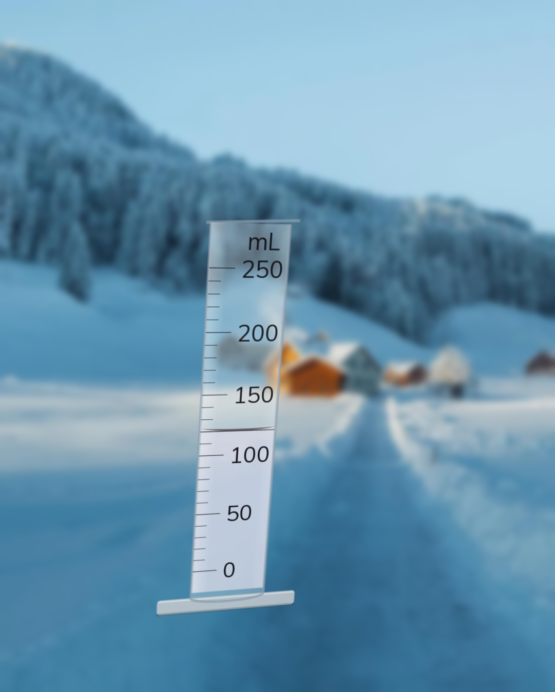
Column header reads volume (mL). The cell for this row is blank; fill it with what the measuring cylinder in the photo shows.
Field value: 120 mL
